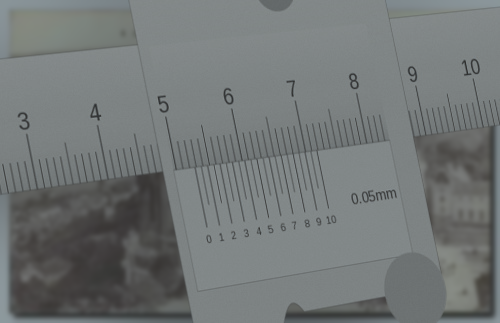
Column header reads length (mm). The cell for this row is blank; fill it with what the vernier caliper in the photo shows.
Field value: 52.8 mm
